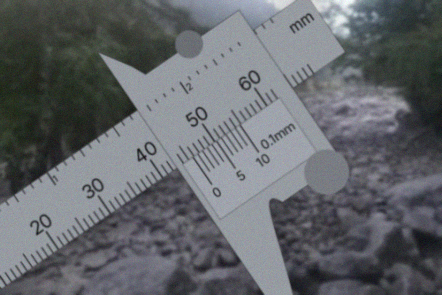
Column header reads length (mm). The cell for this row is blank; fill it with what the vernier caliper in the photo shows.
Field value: 45.8 mm
